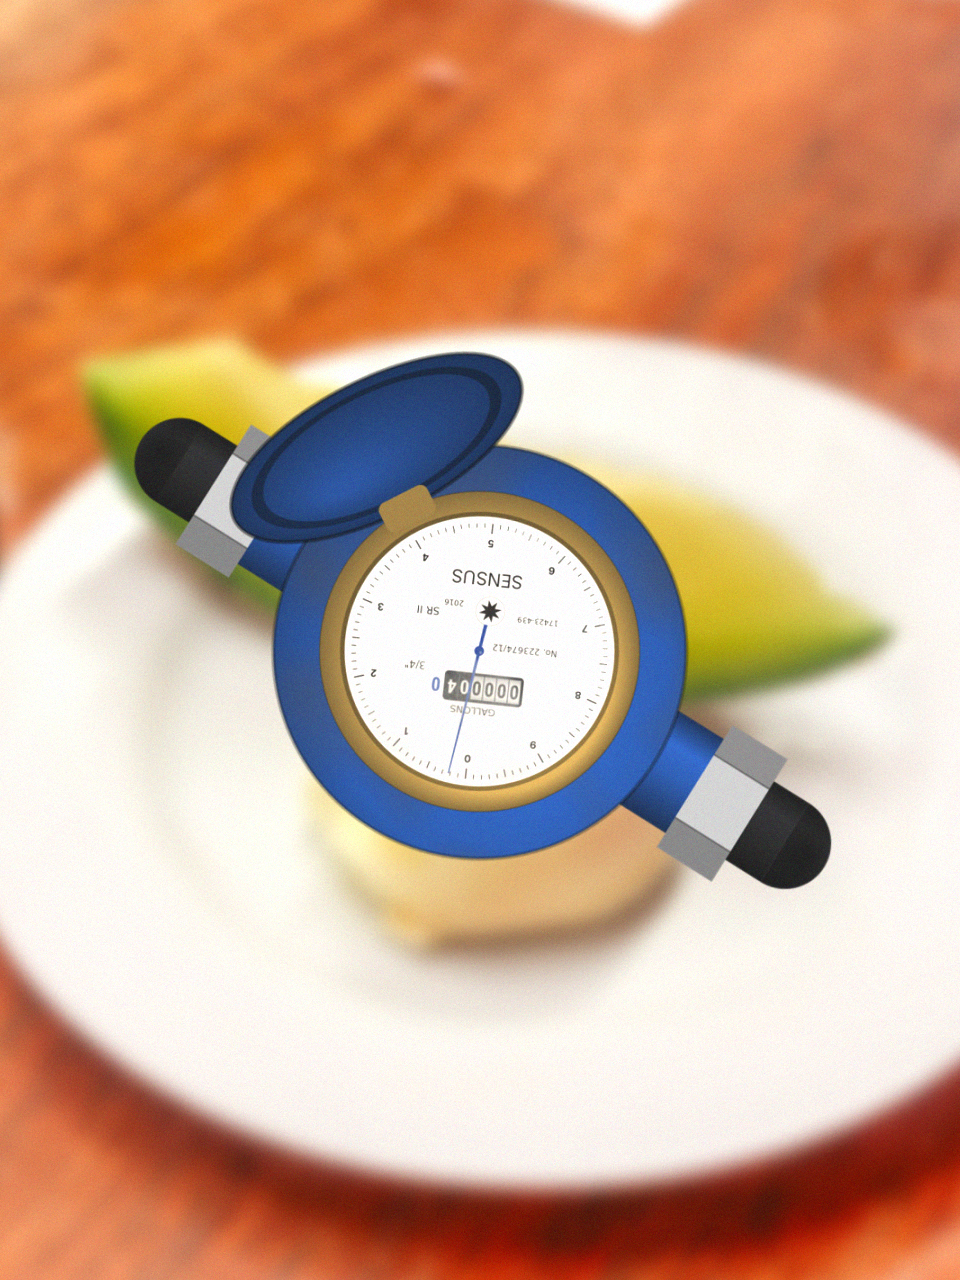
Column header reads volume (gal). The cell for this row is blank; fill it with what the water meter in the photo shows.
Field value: 40.2 gal
